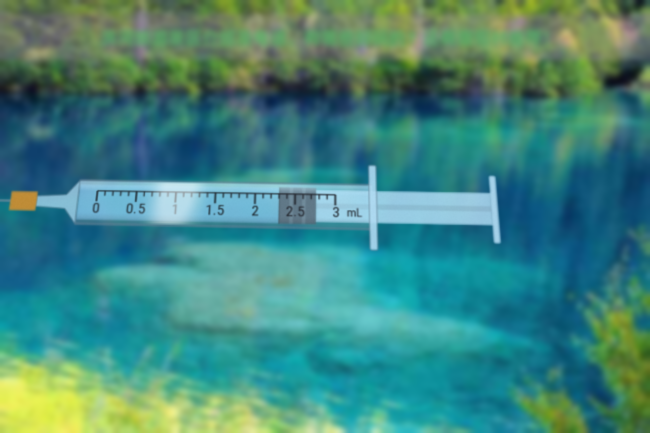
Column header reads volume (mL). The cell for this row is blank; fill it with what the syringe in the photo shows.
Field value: 2.3 mL
